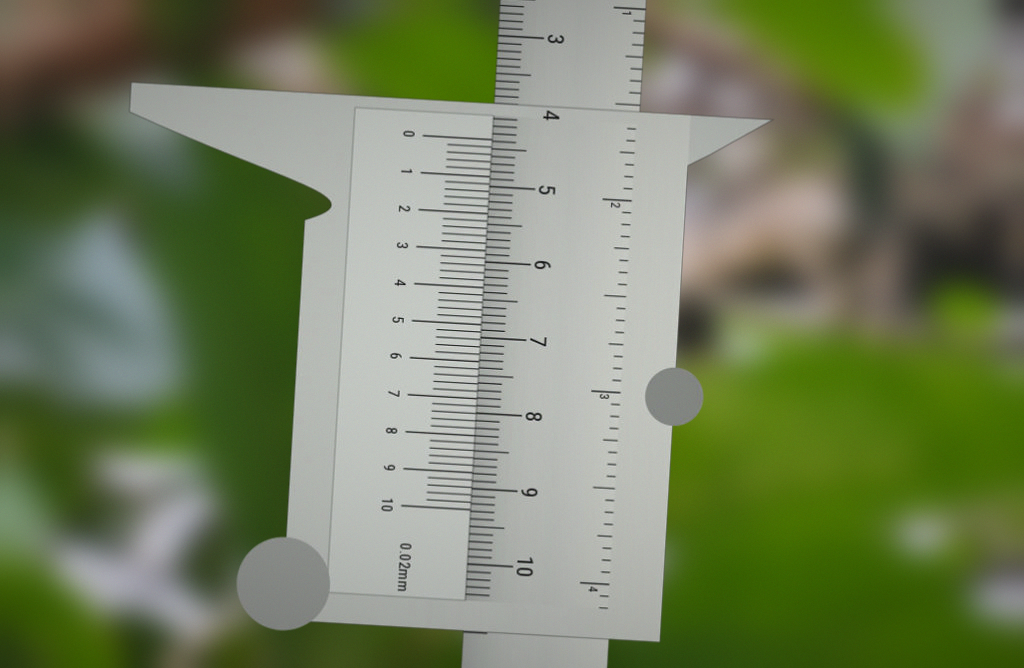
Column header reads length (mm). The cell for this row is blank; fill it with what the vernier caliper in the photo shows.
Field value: 43.8 mm
